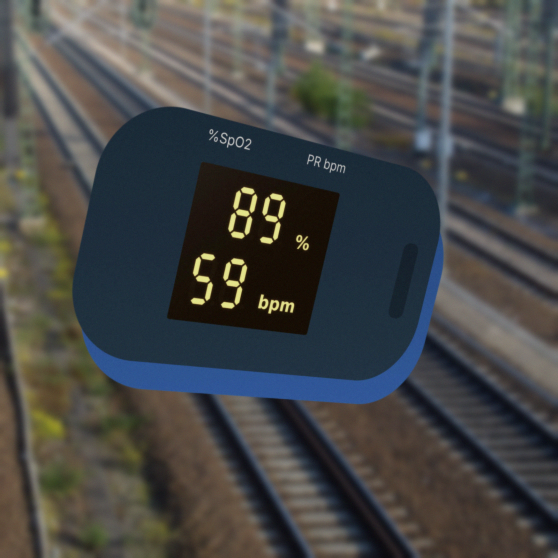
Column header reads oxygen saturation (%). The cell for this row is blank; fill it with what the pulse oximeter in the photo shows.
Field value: 89 %
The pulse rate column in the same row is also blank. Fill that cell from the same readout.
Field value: 59 bpm
